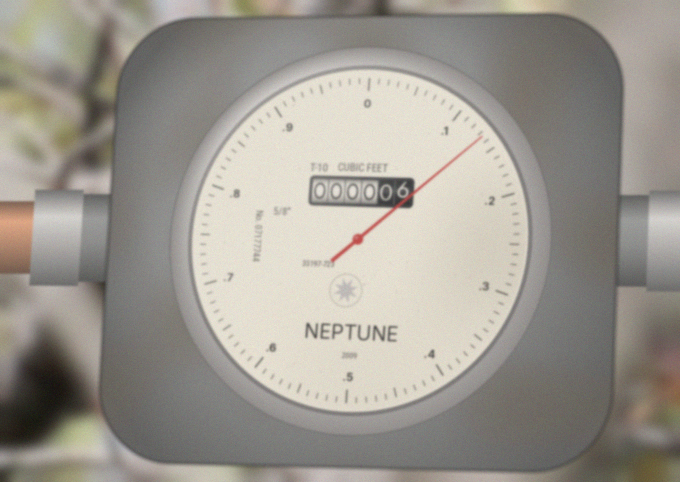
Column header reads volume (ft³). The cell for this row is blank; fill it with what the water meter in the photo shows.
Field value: 6.13 ft³
